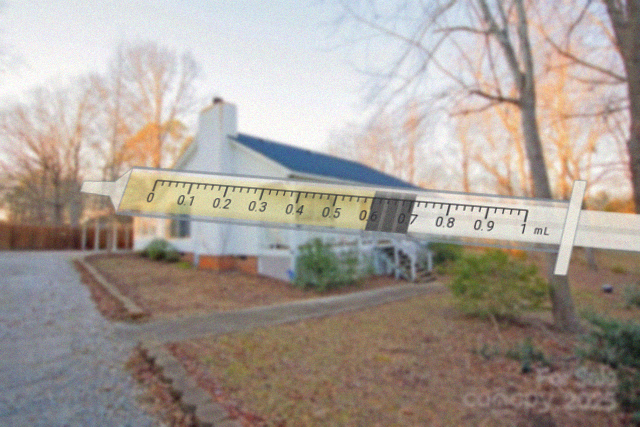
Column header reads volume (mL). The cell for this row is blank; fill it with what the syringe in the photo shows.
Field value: 0.6 mL
